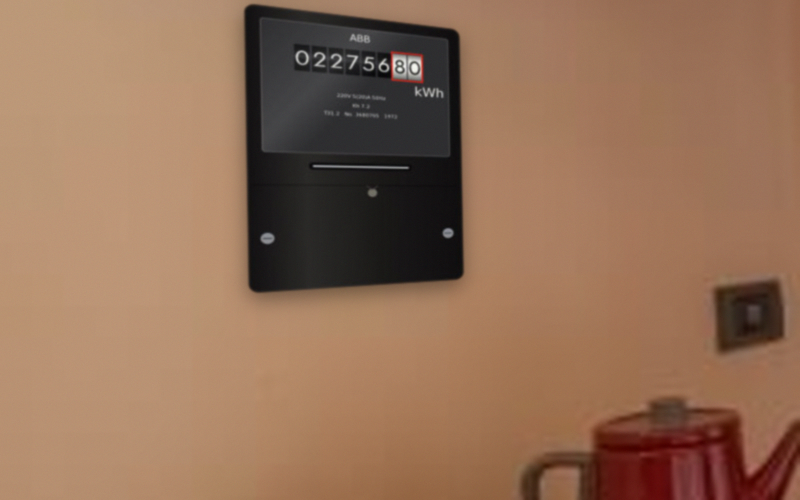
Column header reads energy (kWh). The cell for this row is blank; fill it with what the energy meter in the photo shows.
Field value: 22756.80 kWh
